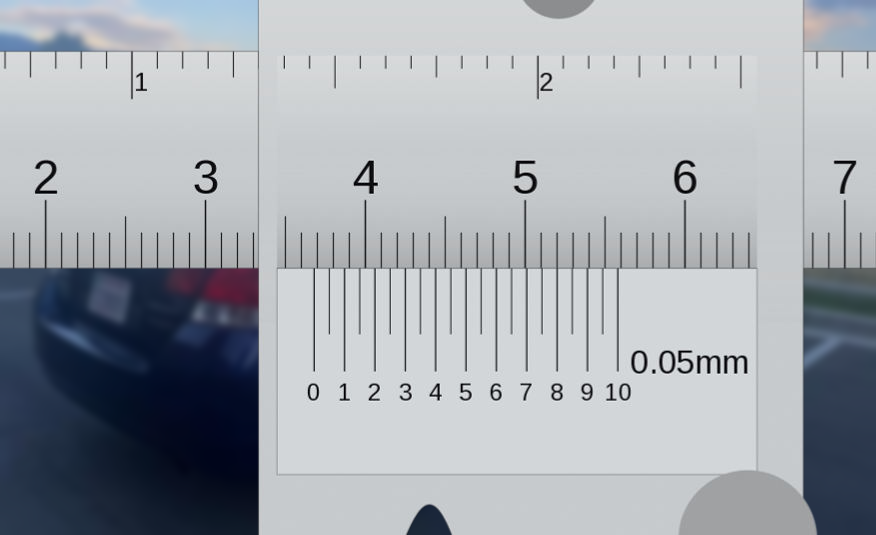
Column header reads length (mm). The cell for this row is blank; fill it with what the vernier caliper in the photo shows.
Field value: 36.8 mm
